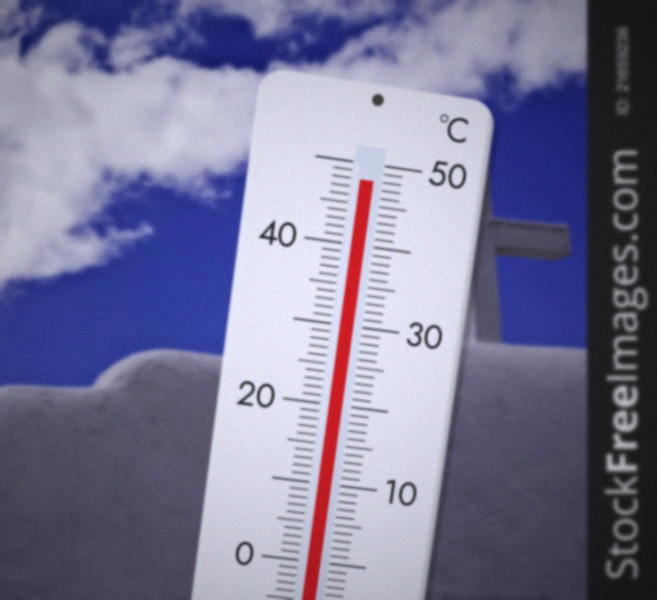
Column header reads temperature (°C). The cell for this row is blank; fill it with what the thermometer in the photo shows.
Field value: 48 °C
